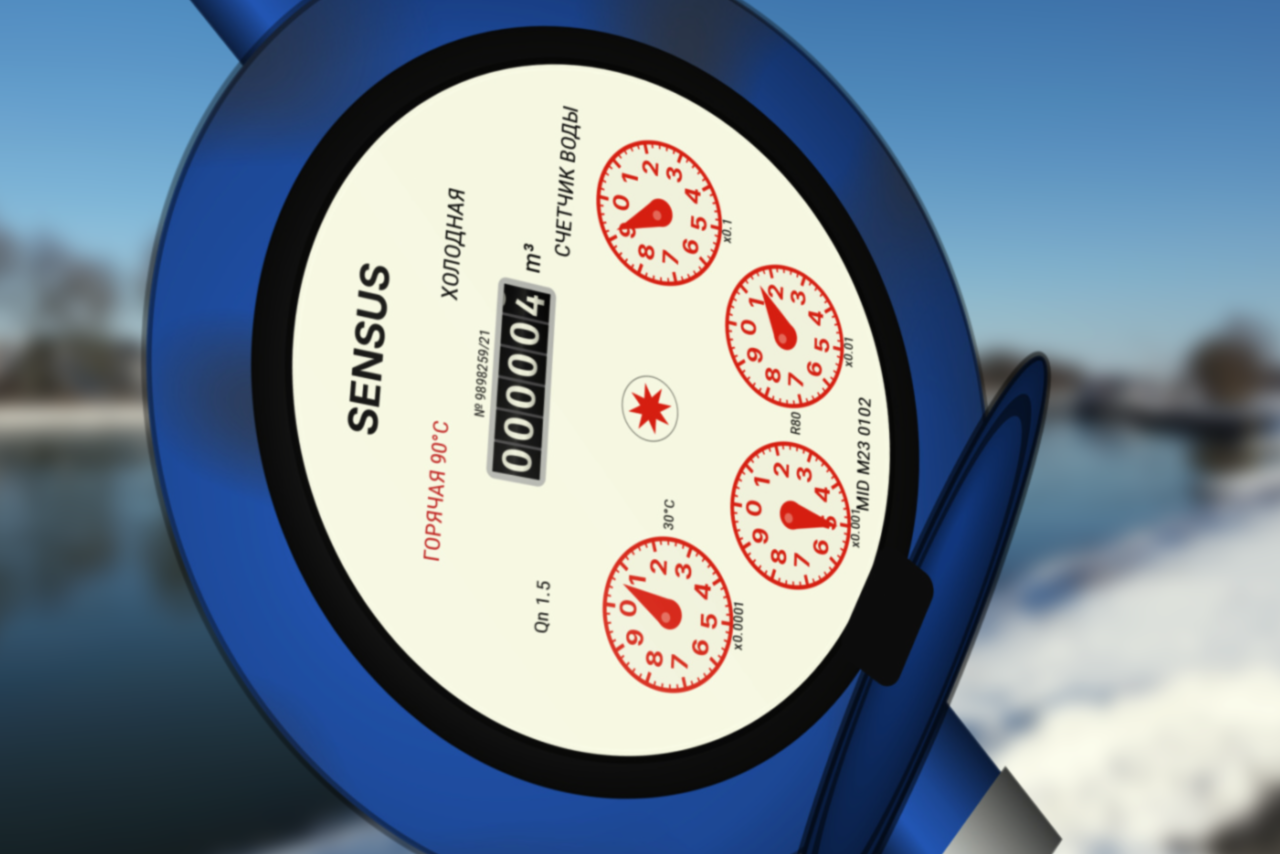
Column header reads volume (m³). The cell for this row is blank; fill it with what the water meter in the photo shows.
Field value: 3.9150 m³
